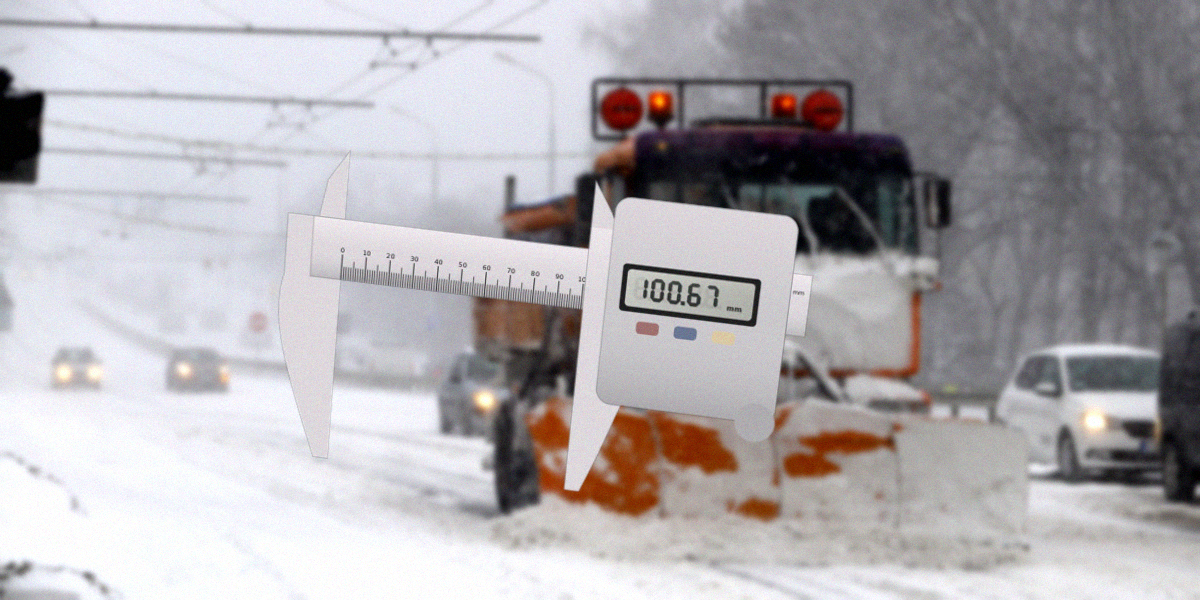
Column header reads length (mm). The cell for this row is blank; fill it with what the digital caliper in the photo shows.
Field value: 100.67 mm
